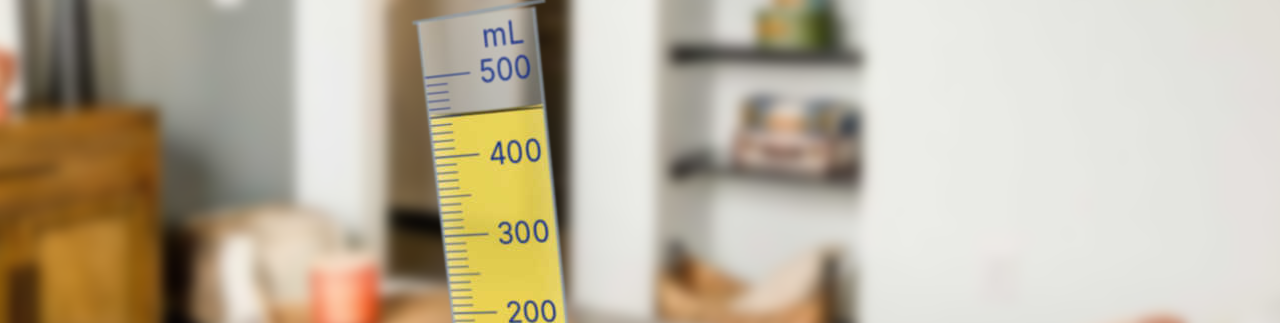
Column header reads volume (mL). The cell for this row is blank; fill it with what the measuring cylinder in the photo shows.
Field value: 450 mL
